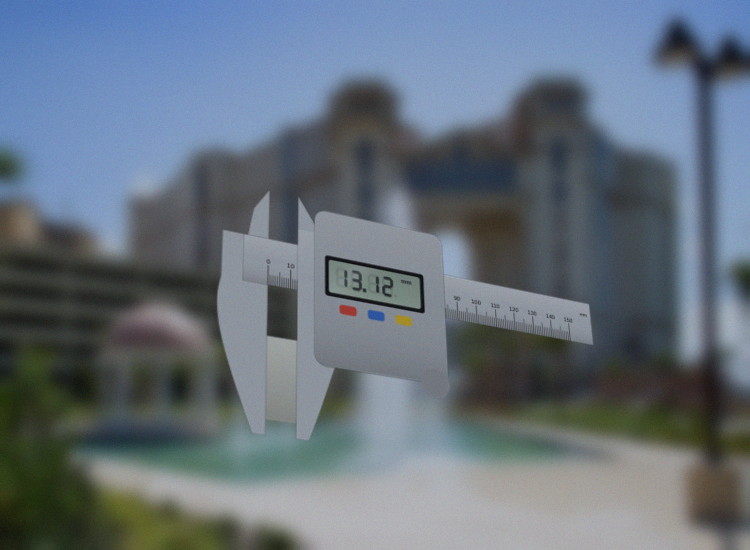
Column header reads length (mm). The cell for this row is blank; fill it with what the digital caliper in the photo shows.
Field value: 13.12 mm
